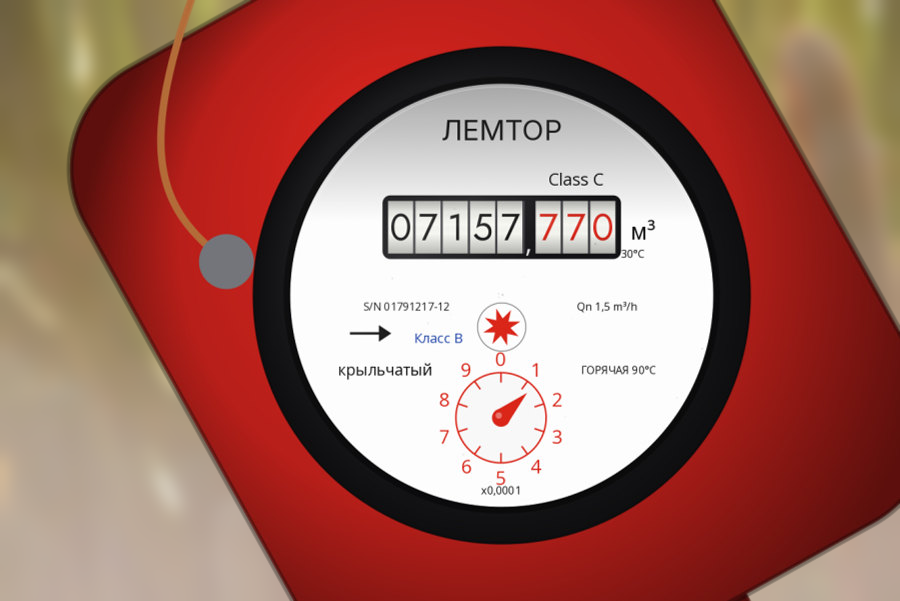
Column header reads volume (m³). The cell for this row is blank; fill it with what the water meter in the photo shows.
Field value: 7157.7701 m³
